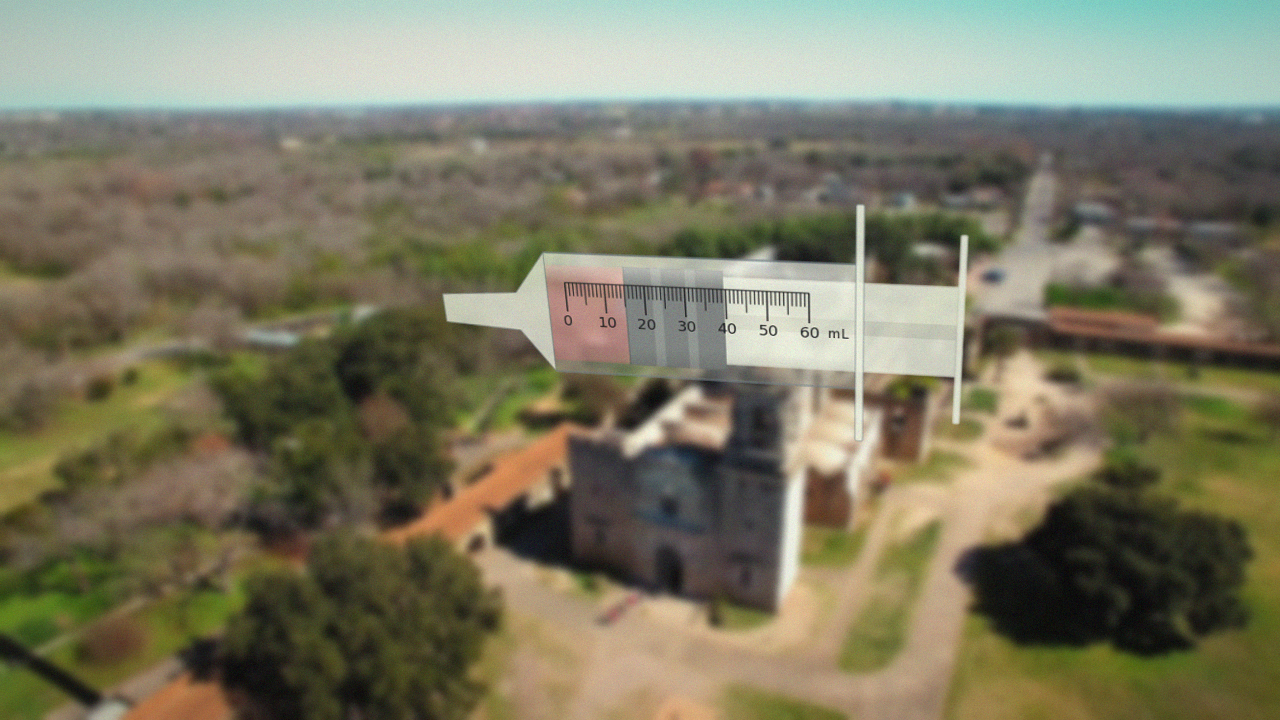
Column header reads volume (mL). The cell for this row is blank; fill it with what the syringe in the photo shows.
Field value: 15 mL
